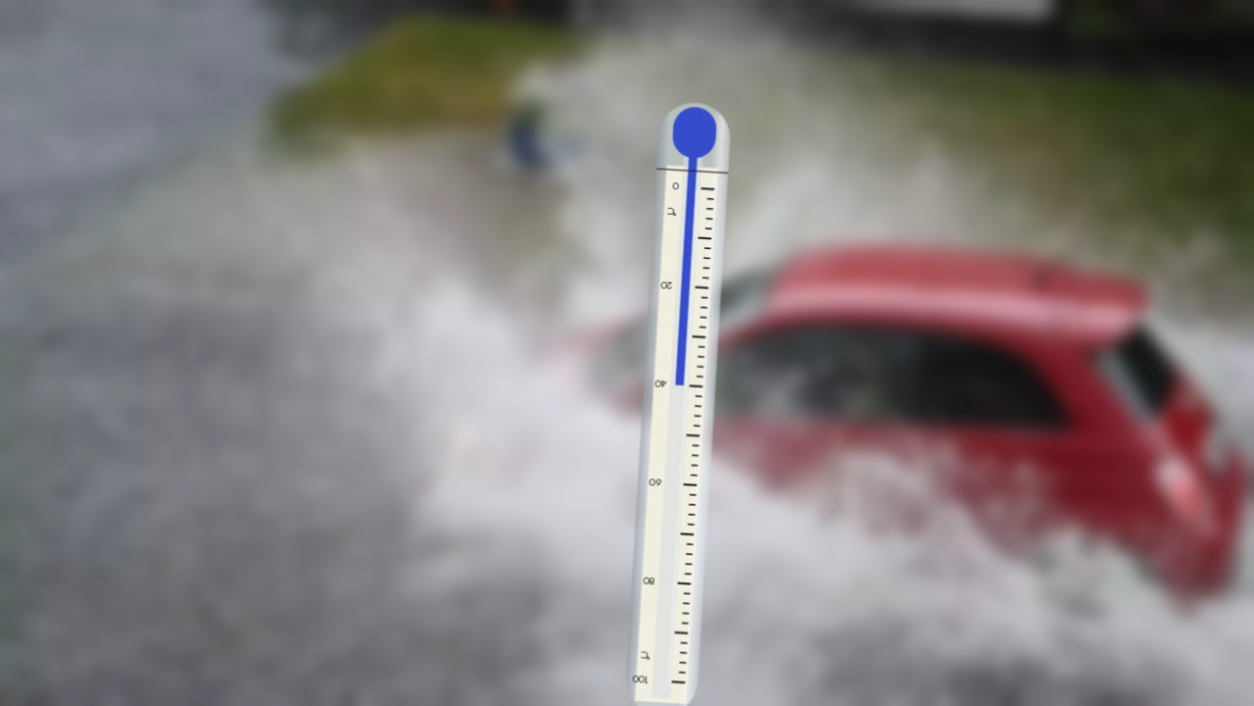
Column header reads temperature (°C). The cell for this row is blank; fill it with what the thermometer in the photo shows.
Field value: 40 °C
